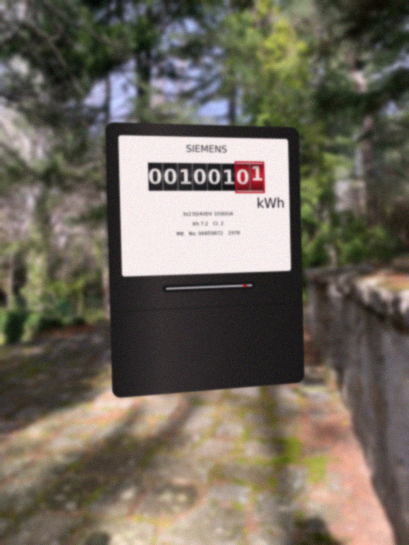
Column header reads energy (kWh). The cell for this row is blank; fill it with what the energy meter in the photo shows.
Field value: 1001.01 kWh
